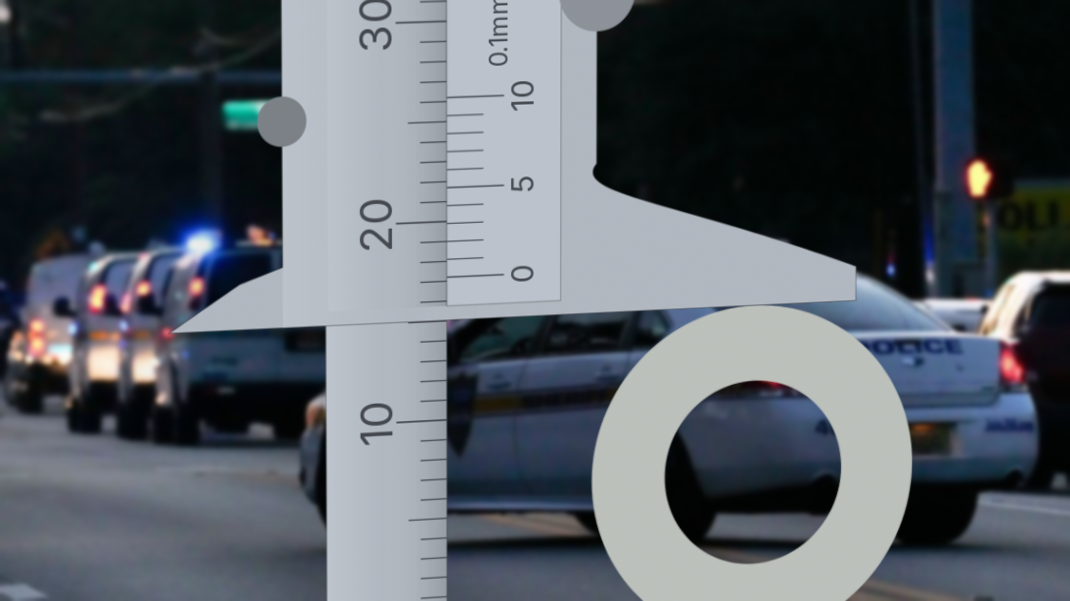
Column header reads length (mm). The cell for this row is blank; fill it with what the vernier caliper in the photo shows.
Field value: 17.2 mm
